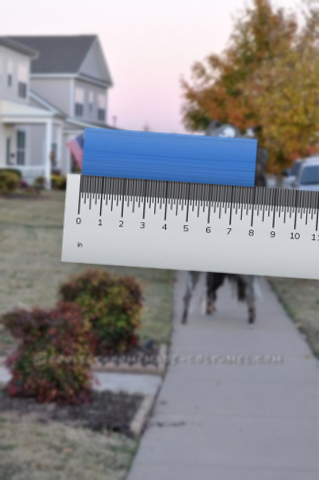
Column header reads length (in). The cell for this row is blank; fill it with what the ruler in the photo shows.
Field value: 8 in
